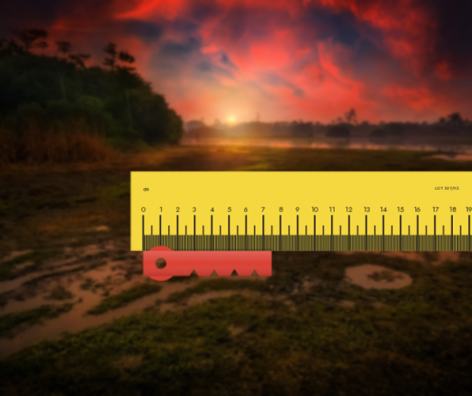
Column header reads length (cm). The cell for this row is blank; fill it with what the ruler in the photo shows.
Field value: 7.5 cm
